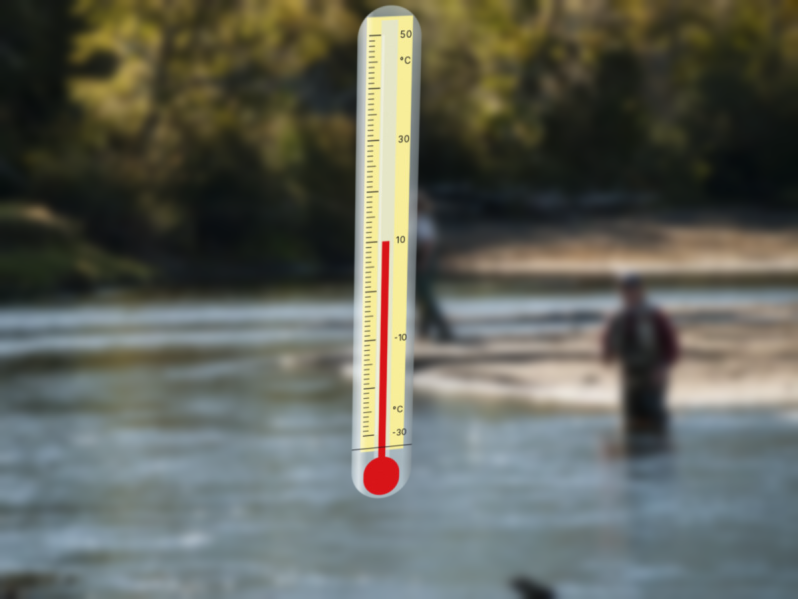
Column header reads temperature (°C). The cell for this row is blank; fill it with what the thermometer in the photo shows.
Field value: 10 °C
